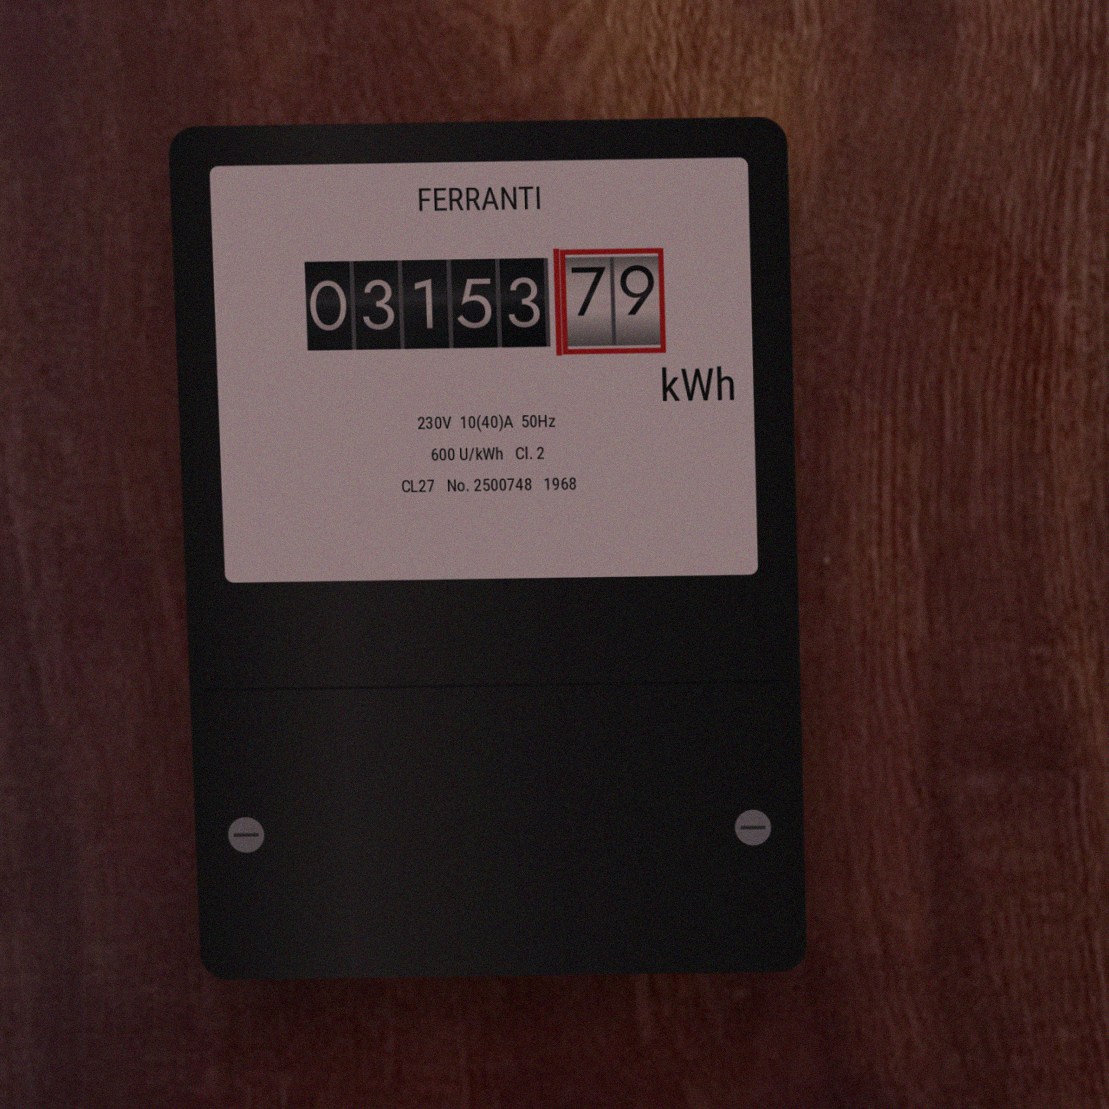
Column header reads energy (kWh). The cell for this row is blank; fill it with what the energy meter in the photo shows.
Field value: 3153.79 kWh
